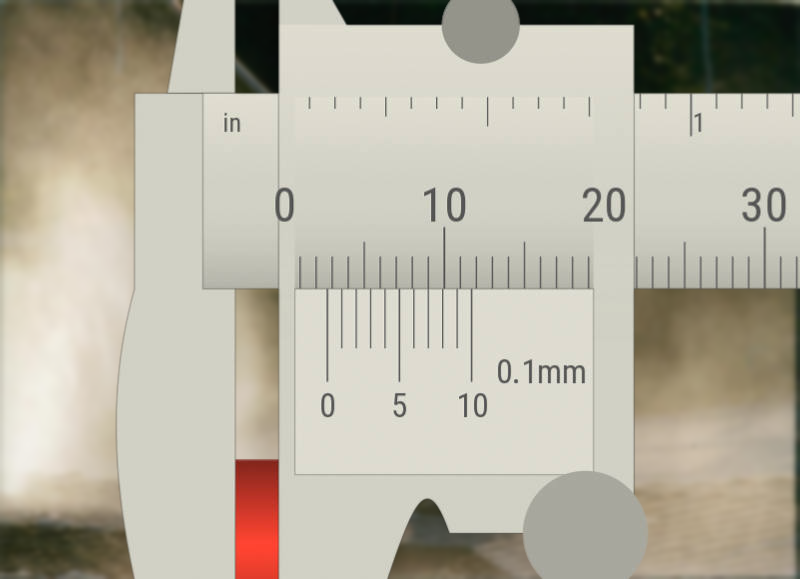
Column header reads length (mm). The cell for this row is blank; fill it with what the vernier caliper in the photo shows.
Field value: 2.7 mm
